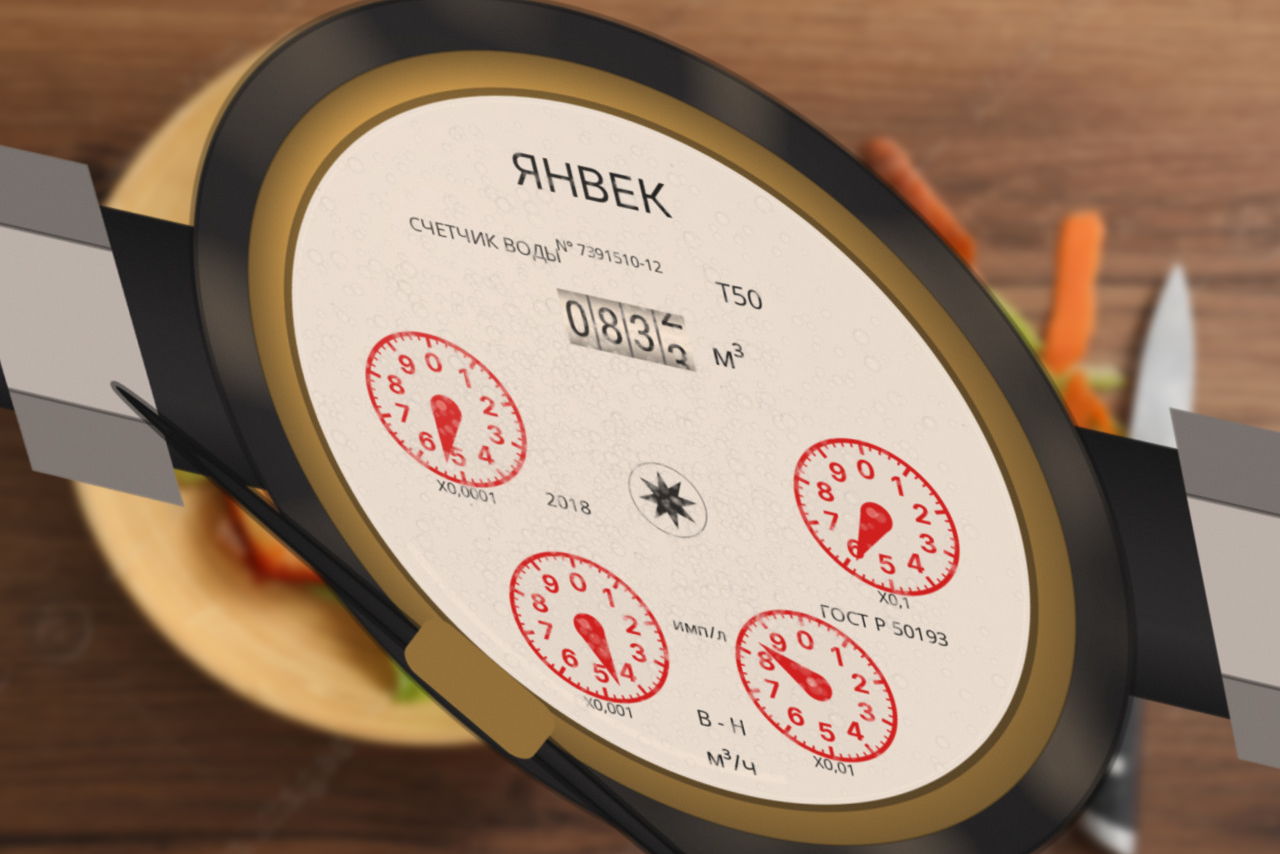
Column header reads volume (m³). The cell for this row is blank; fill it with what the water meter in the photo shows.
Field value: 832.5845 m³
